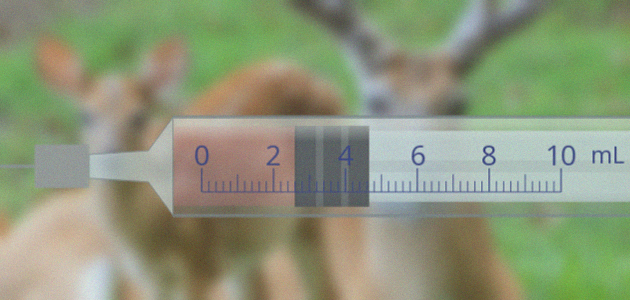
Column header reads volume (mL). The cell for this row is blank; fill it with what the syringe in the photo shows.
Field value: 2.6 mL
